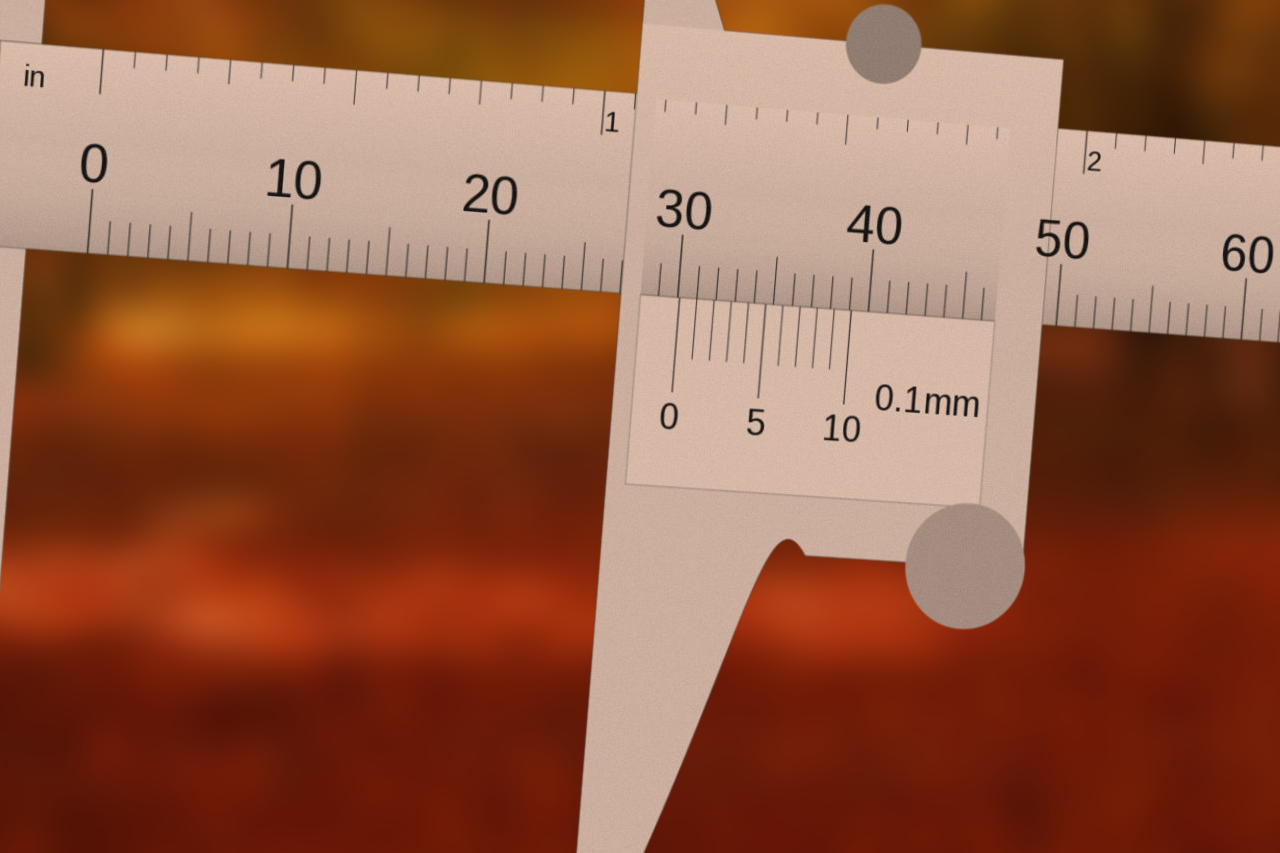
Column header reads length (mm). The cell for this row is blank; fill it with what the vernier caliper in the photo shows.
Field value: 30.1 mm
